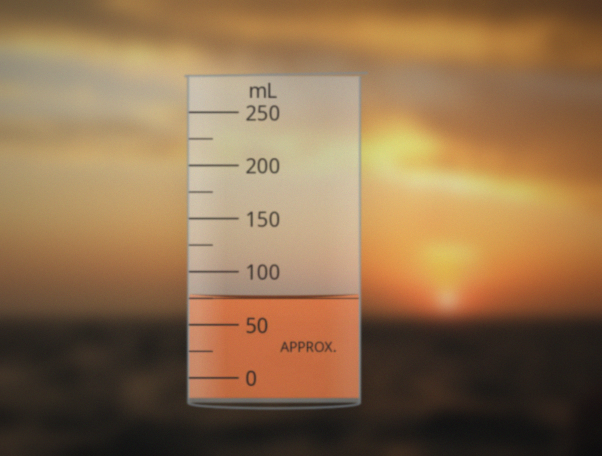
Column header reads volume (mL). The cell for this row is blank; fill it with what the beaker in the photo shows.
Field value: 75 mL
